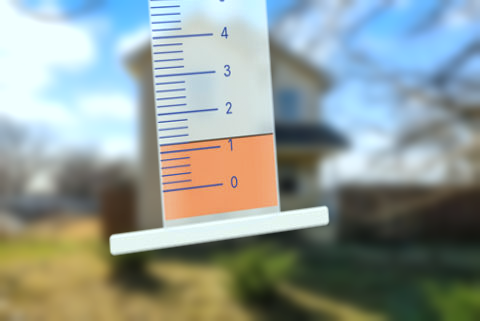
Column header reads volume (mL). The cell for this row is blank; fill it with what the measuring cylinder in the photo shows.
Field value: 1.2 mL
